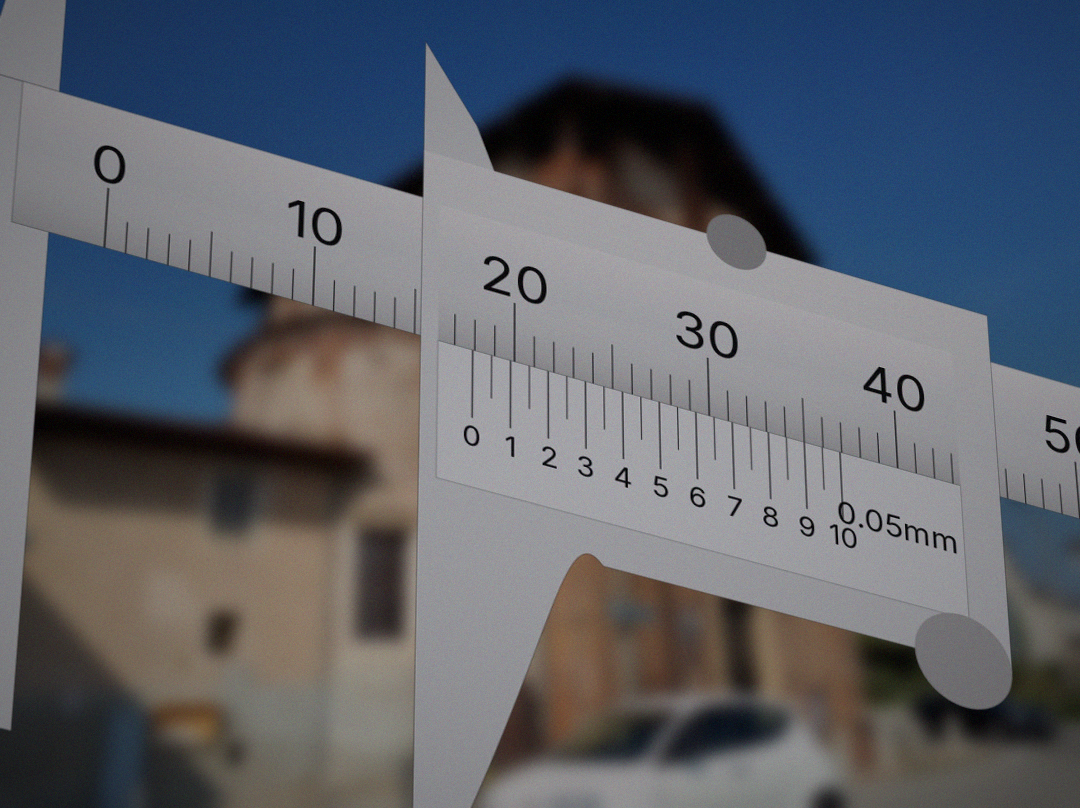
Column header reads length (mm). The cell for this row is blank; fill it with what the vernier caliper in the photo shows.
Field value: 17.9 mm
